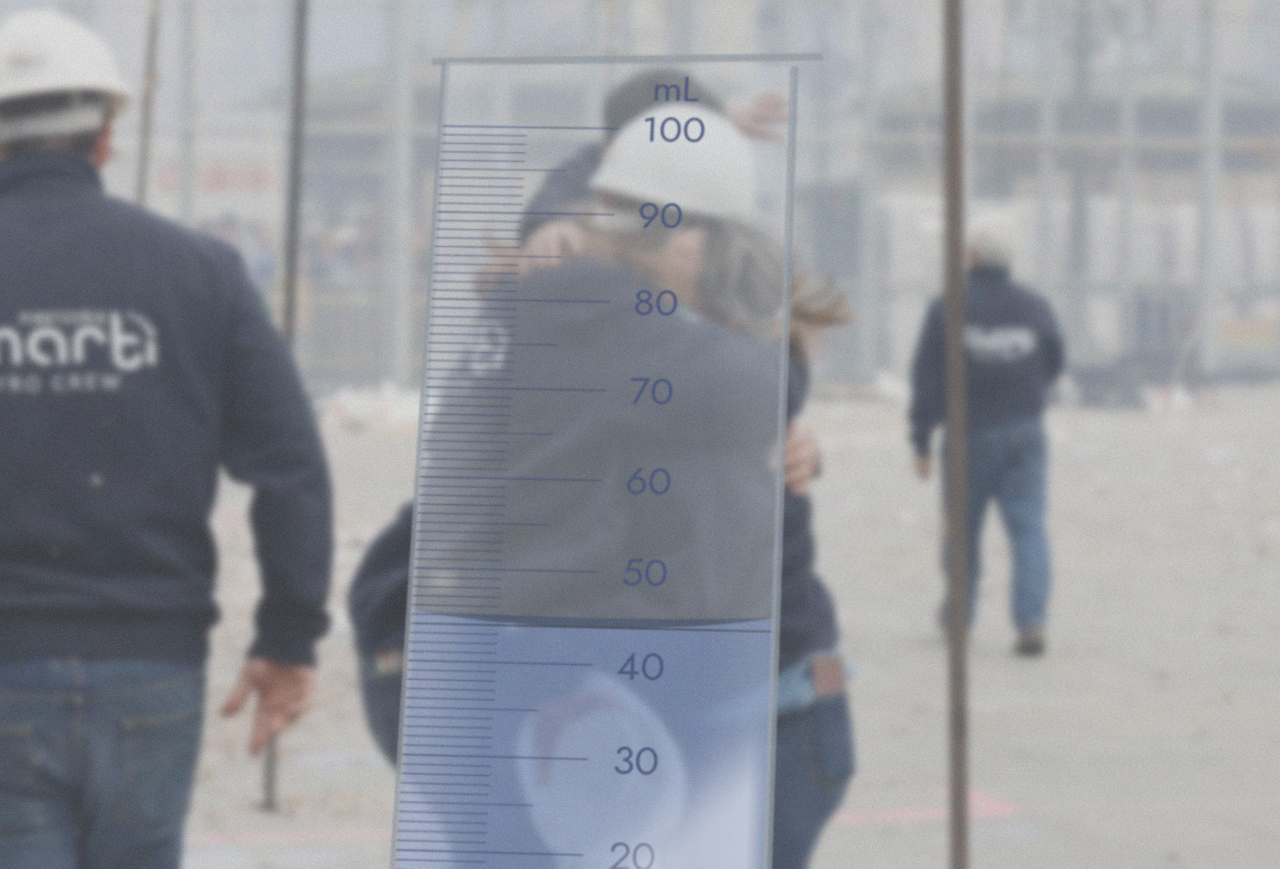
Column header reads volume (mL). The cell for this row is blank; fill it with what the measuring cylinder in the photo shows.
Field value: 44 mL
